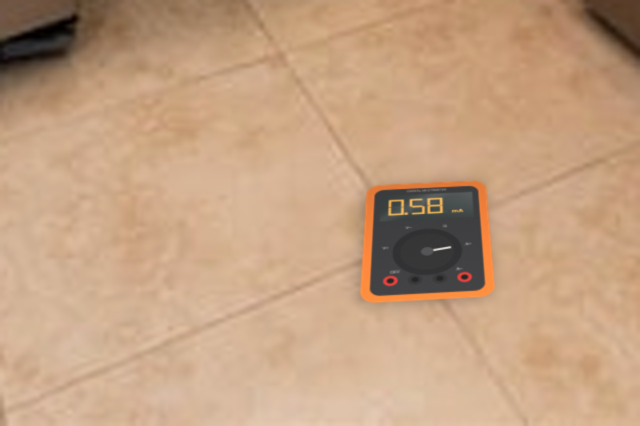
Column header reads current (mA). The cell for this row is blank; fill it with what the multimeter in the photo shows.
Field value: 0.58 mA
